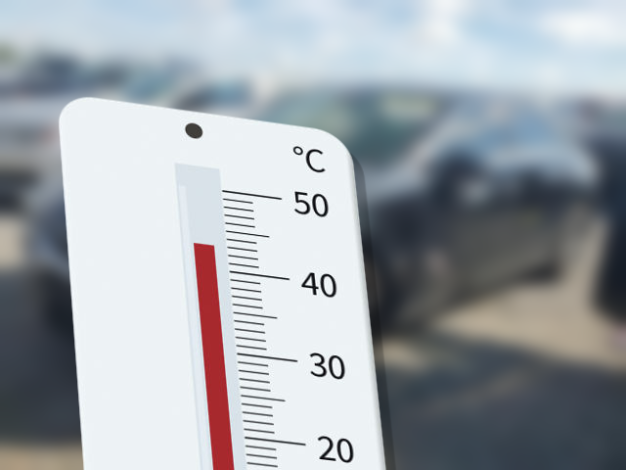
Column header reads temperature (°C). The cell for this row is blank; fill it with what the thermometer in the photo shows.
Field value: 43 °C
